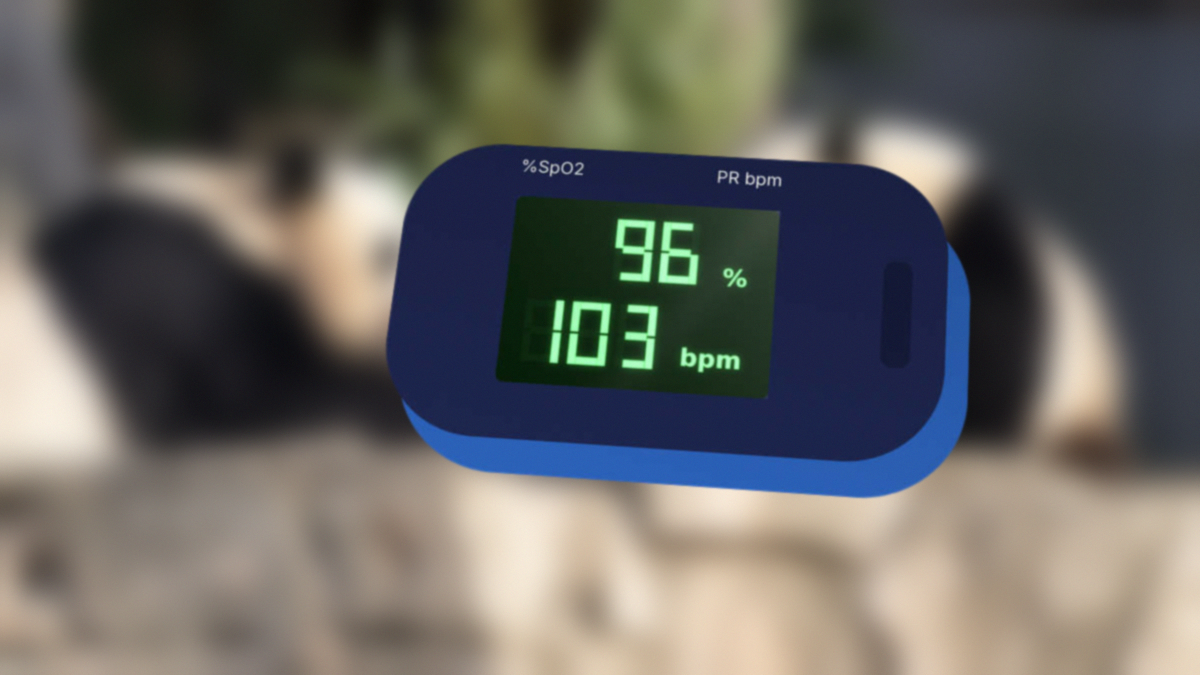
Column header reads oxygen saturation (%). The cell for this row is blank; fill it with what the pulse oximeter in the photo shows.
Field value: 96 %
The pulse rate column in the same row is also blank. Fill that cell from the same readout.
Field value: 103 bpm
